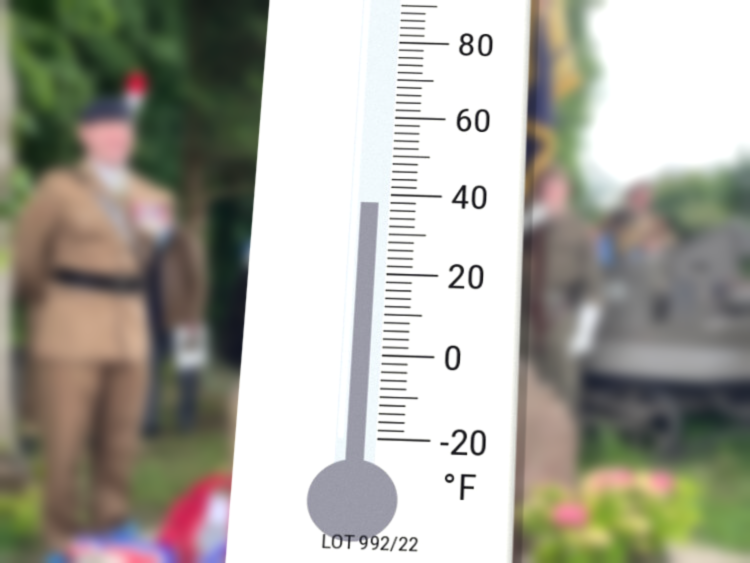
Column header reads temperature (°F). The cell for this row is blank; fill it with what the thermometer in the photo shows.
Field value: 38 °F
